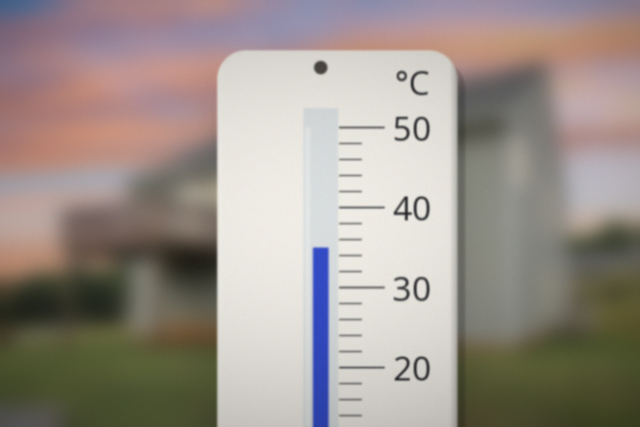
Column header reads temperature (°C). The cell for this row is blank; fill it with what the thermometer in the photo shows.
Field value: 35 °C
